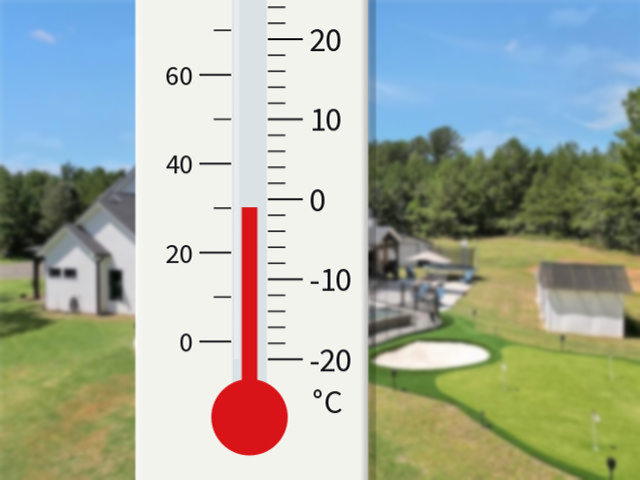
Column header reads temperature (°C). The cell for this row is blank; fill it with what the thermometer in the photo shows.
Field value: -1 °C
